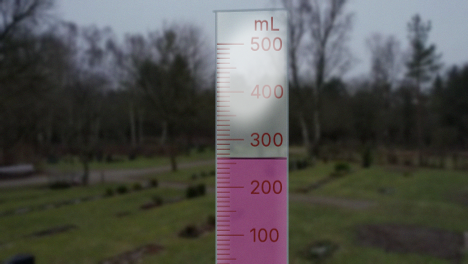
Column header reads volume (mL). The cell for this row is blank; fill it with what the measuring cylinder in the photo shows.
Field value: 260 mL
